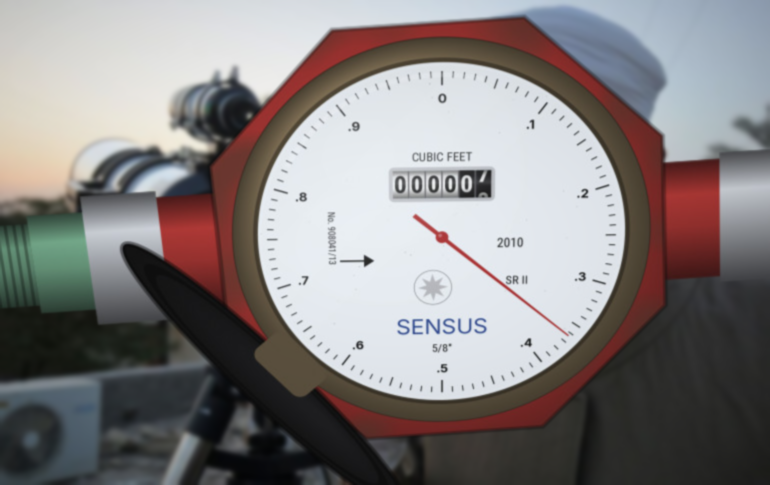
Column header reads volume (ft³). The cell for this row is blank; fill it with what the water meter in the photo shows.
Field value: 7.36 ft³
